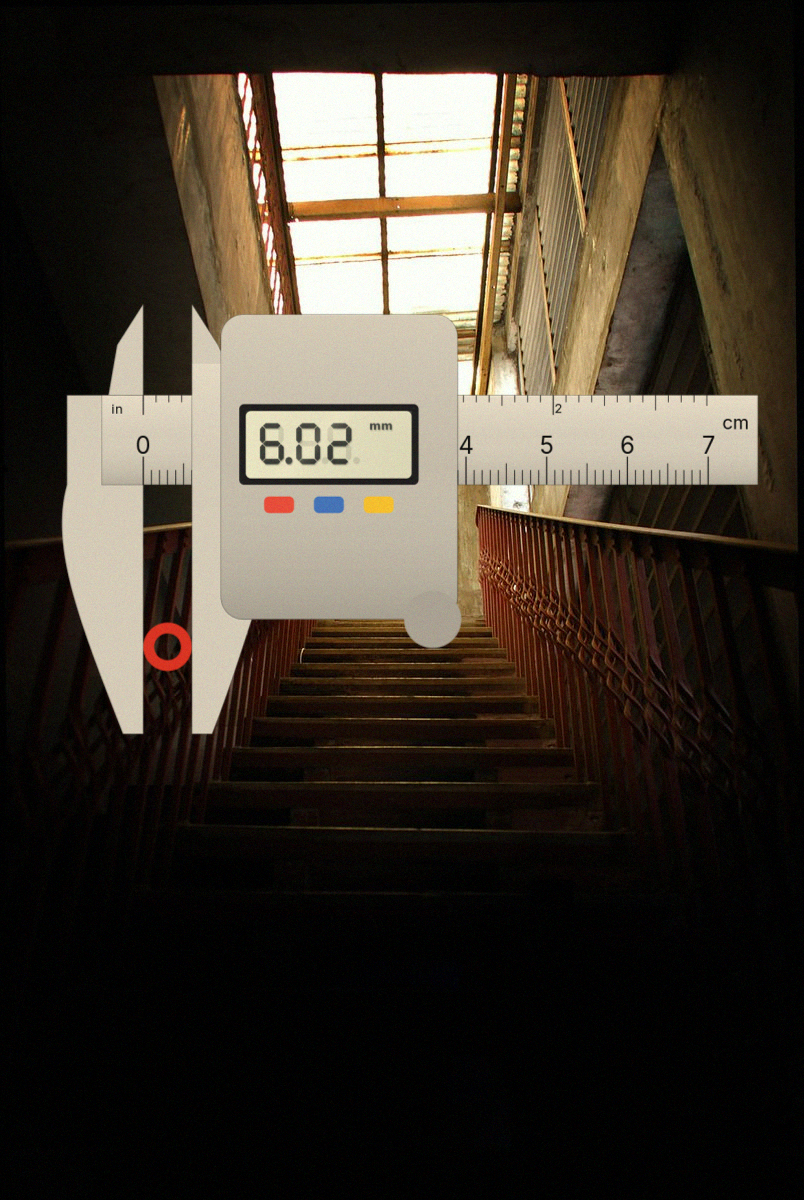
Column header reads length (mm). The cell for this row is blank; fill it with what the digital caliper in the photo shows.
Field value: 6.02 mm
